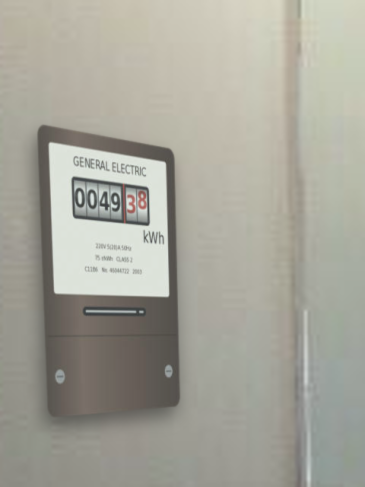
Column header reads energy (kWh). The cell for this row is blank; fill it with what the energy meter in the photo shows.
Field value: 49.38 kWh
